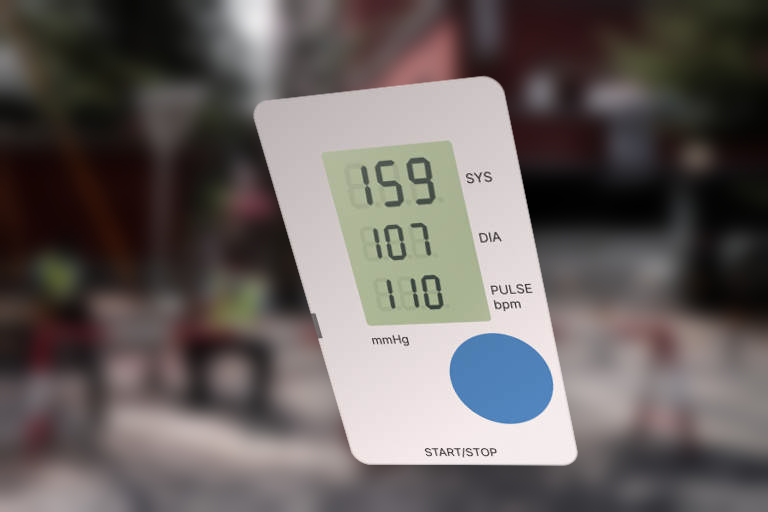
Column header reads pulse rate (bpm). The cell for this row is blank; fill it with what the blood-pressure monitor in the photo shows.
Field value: 110 bpm
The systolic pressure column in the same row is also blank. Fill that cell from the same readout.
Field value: 159 mmHg
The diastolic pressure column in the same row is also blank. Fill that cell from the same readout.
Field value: 107 mmHg
